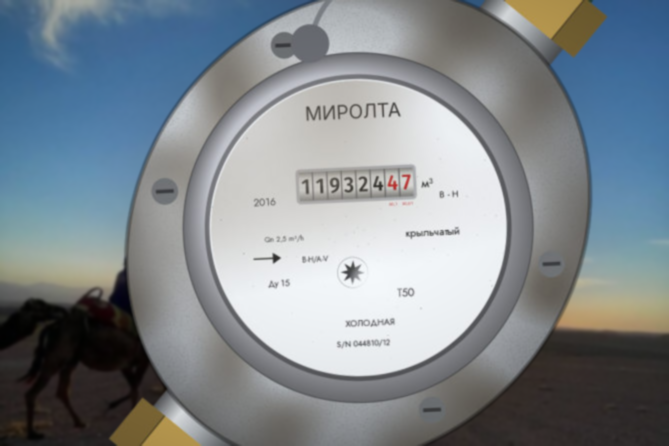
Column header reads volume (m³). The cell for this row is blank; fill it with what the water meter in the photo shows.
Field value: 119324.47 m³
